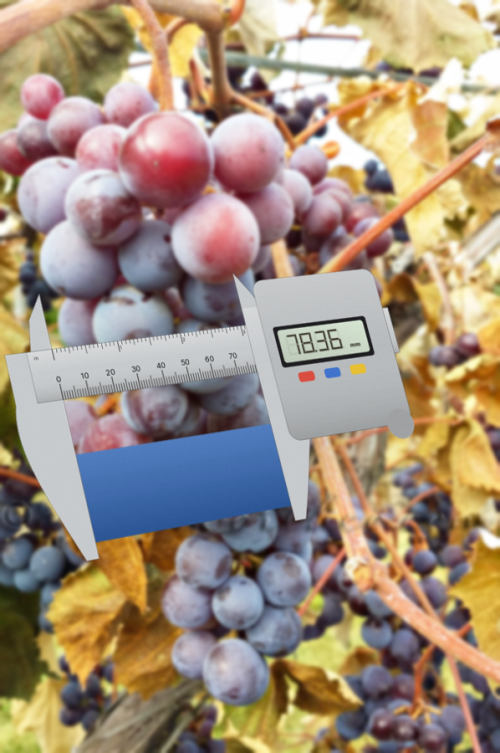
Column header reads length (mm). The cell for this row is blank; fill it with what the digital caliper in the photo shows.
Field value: 78.36 mm
